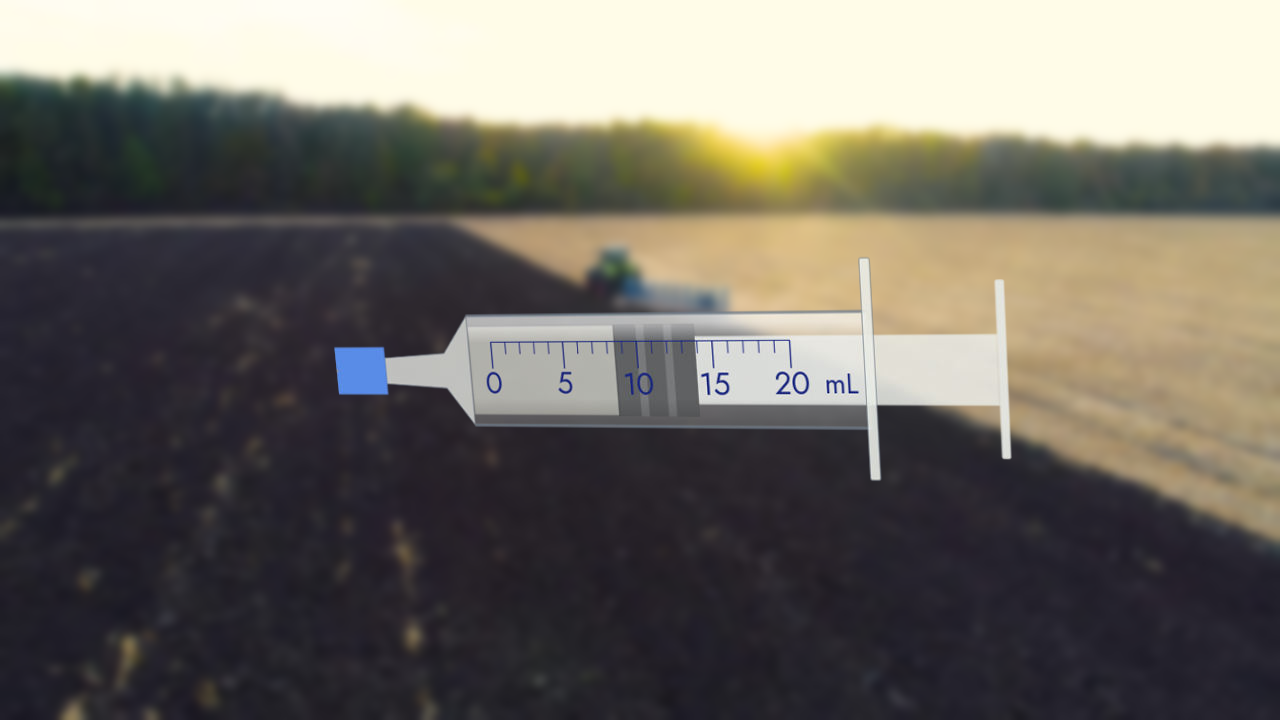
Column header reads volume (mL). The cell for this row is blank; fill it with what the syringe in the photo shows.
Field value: 8.5 mL
